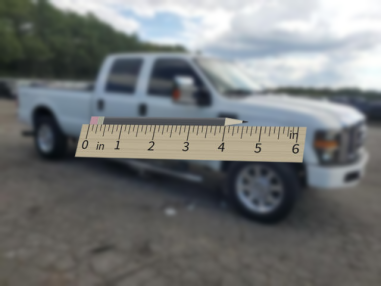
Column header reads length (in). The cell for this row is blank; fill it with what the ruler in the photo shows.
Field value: 4.625 in
